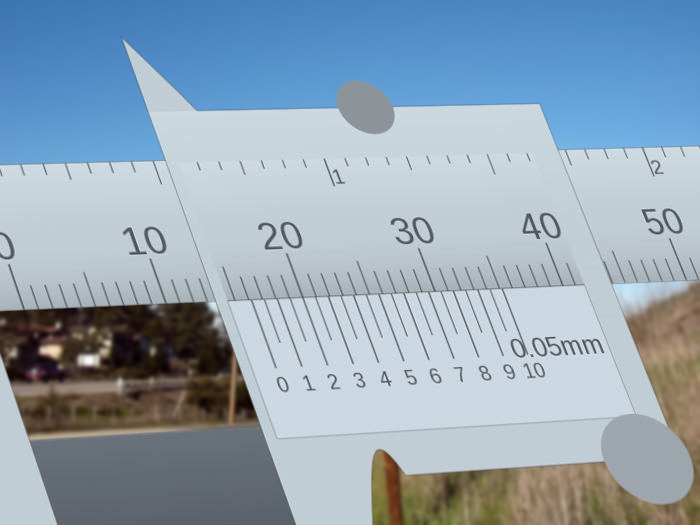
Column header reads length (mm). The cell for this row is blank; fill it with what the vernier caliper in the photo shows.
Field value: 16.2 mm
